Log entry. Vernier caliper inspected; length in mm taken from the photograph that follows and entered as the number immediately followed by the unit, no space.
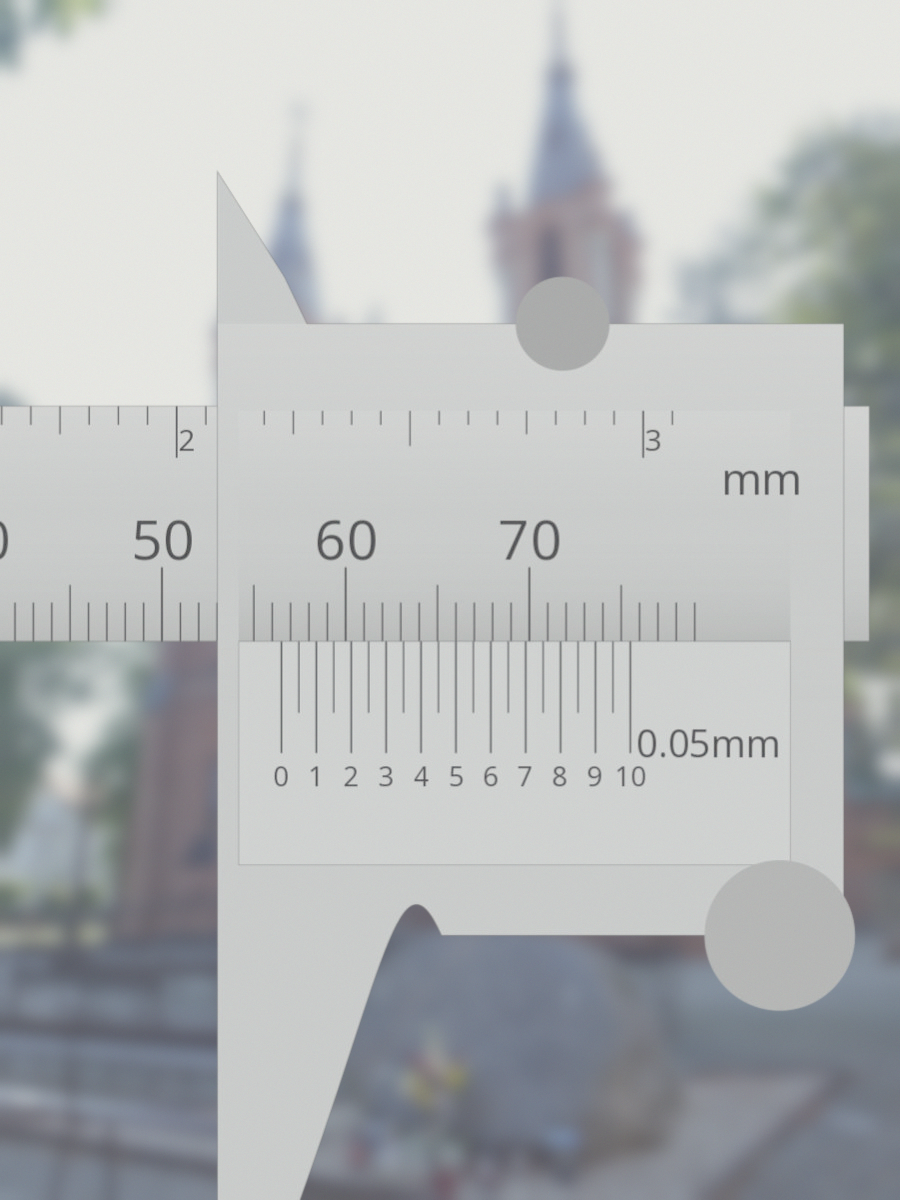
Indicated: 56.5mm
